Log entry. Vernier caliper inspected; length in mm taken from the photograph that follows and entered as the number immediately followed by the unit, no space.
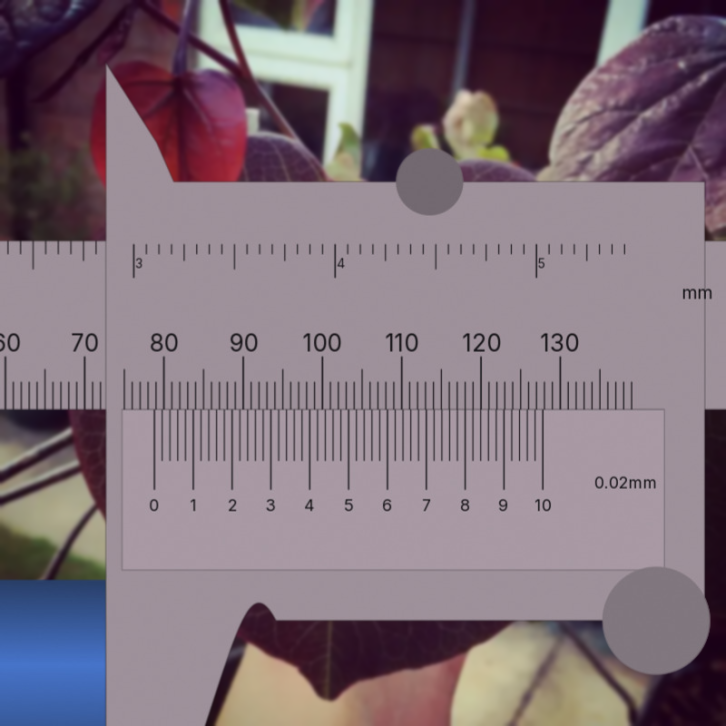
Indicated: 78.8mm
